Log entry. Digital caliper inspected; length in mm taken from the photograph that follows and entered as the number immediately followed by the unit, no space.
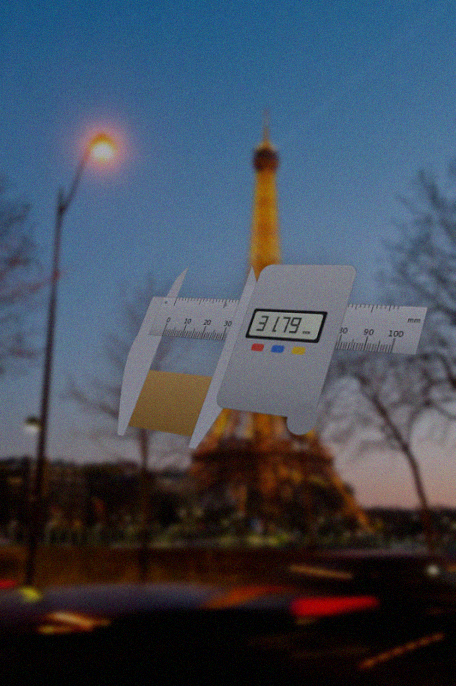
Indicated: 31.79mm
